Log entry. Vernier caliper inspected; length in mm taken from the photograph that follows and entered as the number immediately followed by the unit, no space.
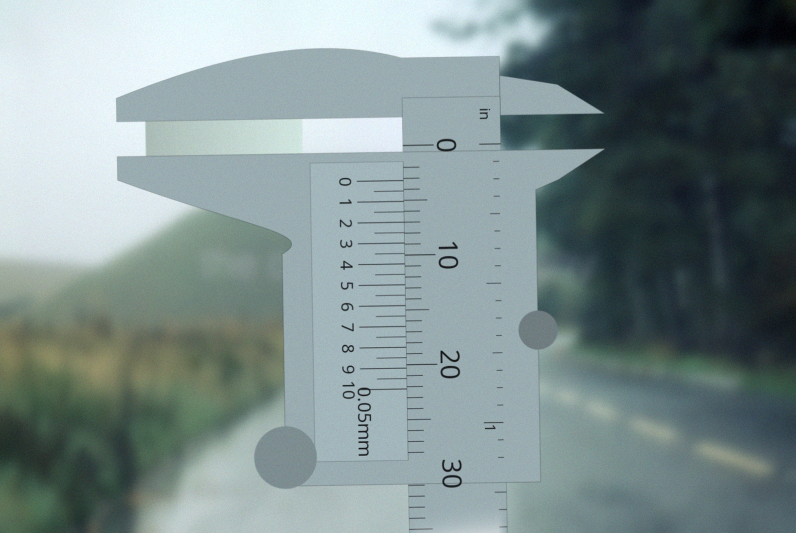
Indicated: 3.2mm
